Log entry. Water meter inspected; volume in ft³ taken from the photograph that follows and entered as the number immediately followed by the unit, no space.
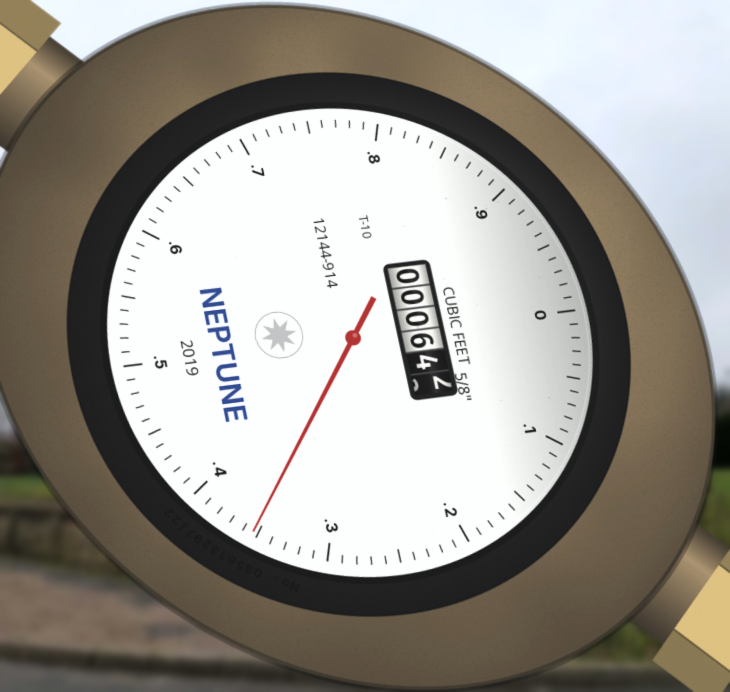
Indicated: 642.35ft³
